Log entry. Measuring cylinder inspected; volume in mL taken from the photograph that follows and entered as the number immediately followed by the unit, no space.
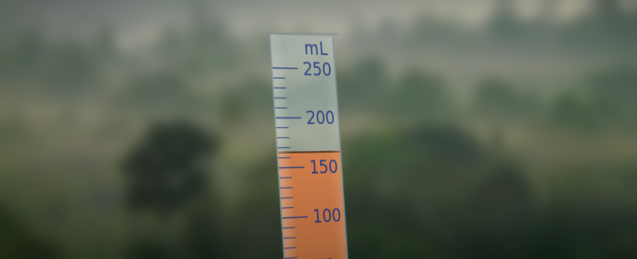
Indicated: 165mL
